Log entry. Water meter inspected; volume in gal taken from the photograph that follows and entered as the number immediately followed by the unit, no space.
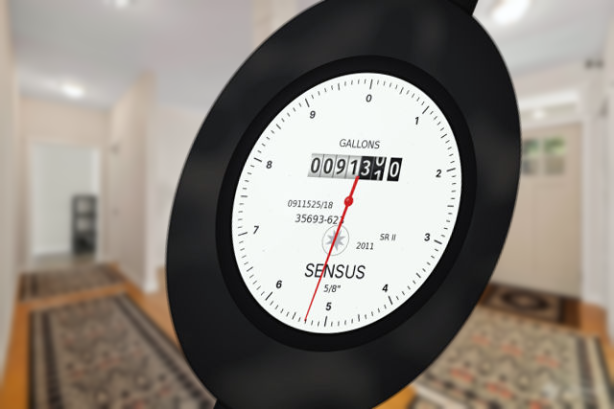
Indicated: 91305.3gal
